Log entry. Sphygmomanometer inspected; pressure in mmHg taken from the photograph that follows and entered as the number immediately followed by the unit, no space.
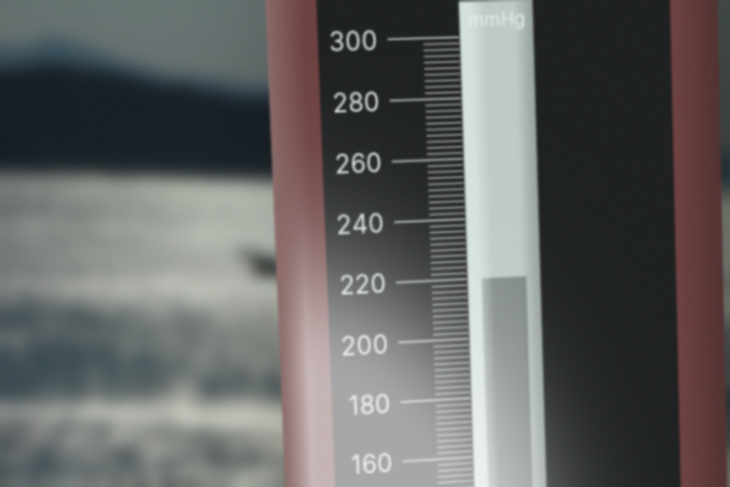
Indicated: 220mmHg
